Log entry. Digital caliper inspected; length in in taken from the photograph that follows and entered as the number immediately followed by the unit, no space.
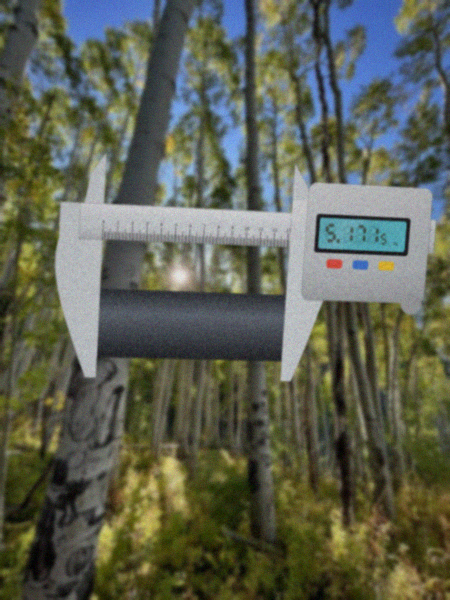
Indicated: 5.1715in
